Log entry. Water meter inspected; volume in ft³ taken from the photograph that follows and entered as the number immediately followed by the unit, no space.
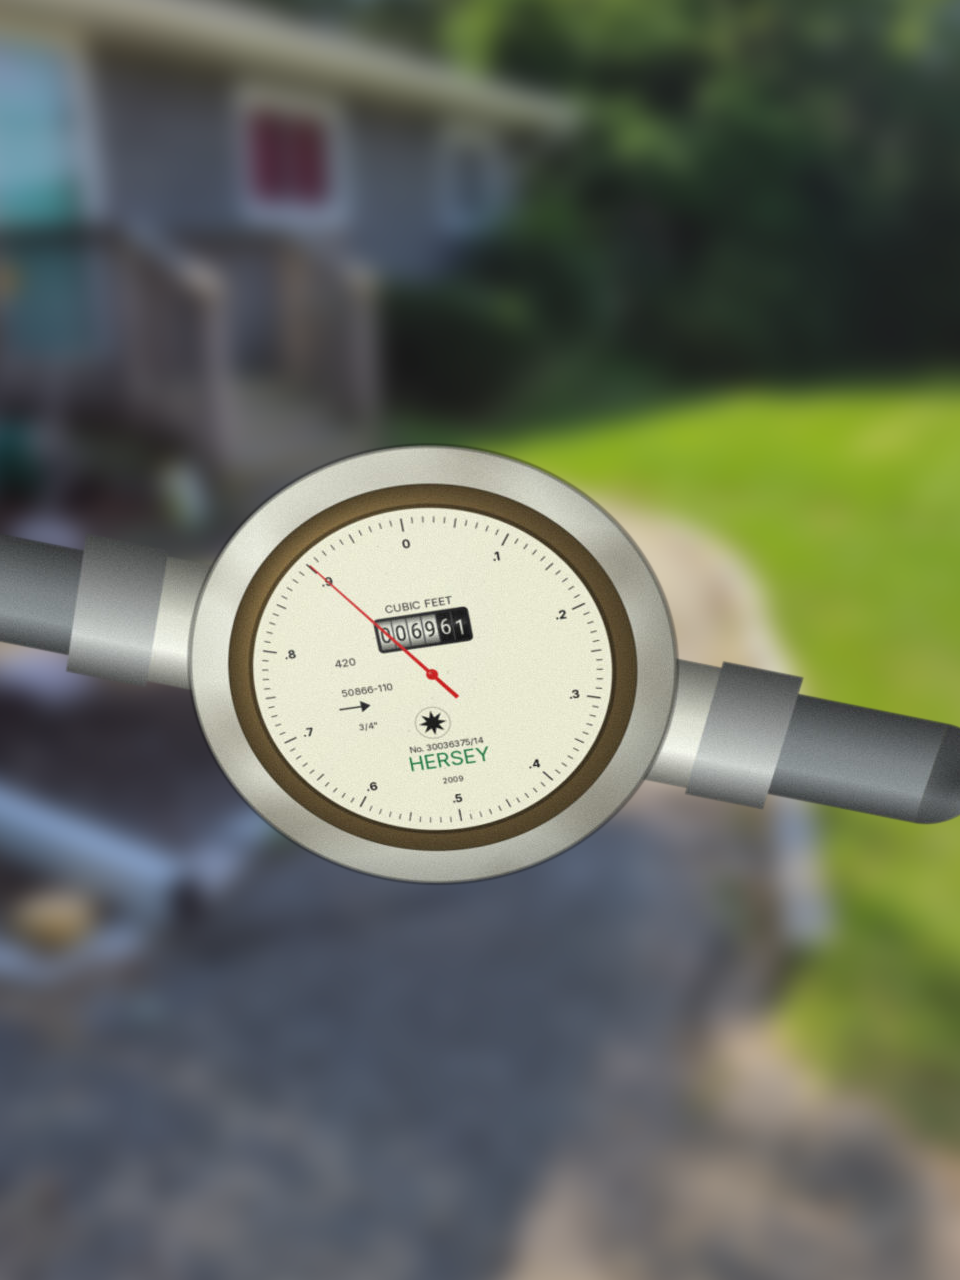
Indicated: 6960.90ft³
